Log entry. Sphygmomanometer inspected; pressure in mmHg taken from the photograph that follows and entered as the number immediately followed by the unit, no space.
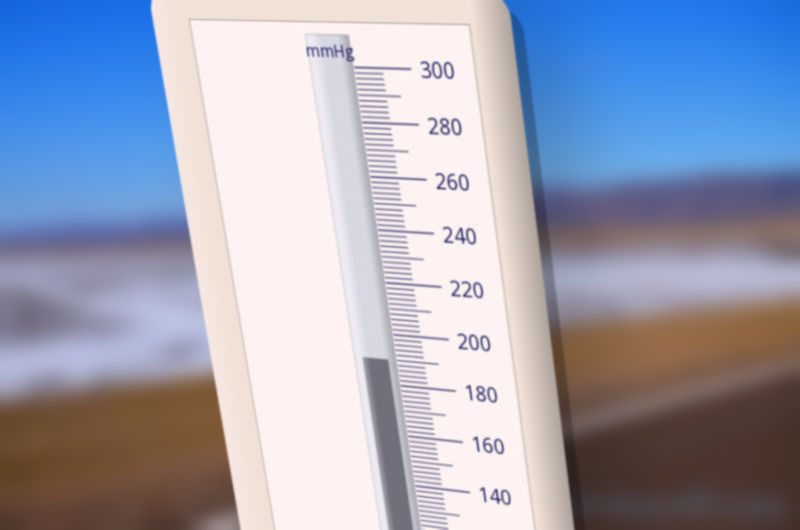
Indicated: 190mmHg
